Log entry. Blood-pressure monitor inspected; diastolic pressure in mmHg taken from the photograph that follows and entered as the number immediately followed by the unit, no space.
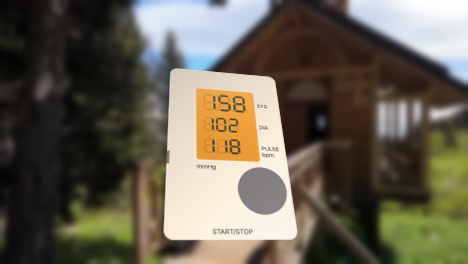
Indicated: 102mmHg
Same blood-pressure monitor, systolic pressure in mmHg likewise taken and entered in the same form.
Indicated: 158mmHg
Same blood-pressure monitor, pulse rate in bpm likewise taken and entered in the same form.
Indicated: 118bpm
